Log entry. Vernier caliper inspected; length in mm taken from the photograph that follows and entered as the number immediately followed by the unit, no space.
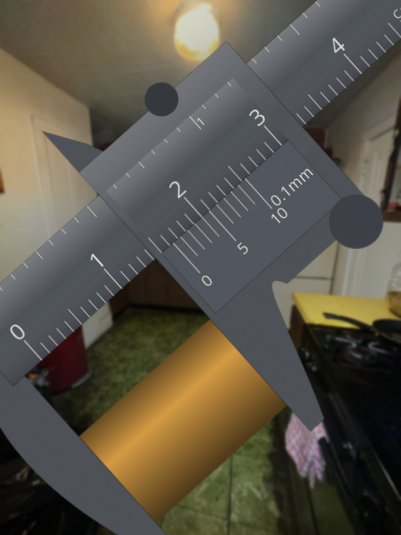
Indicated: 16.4mm
